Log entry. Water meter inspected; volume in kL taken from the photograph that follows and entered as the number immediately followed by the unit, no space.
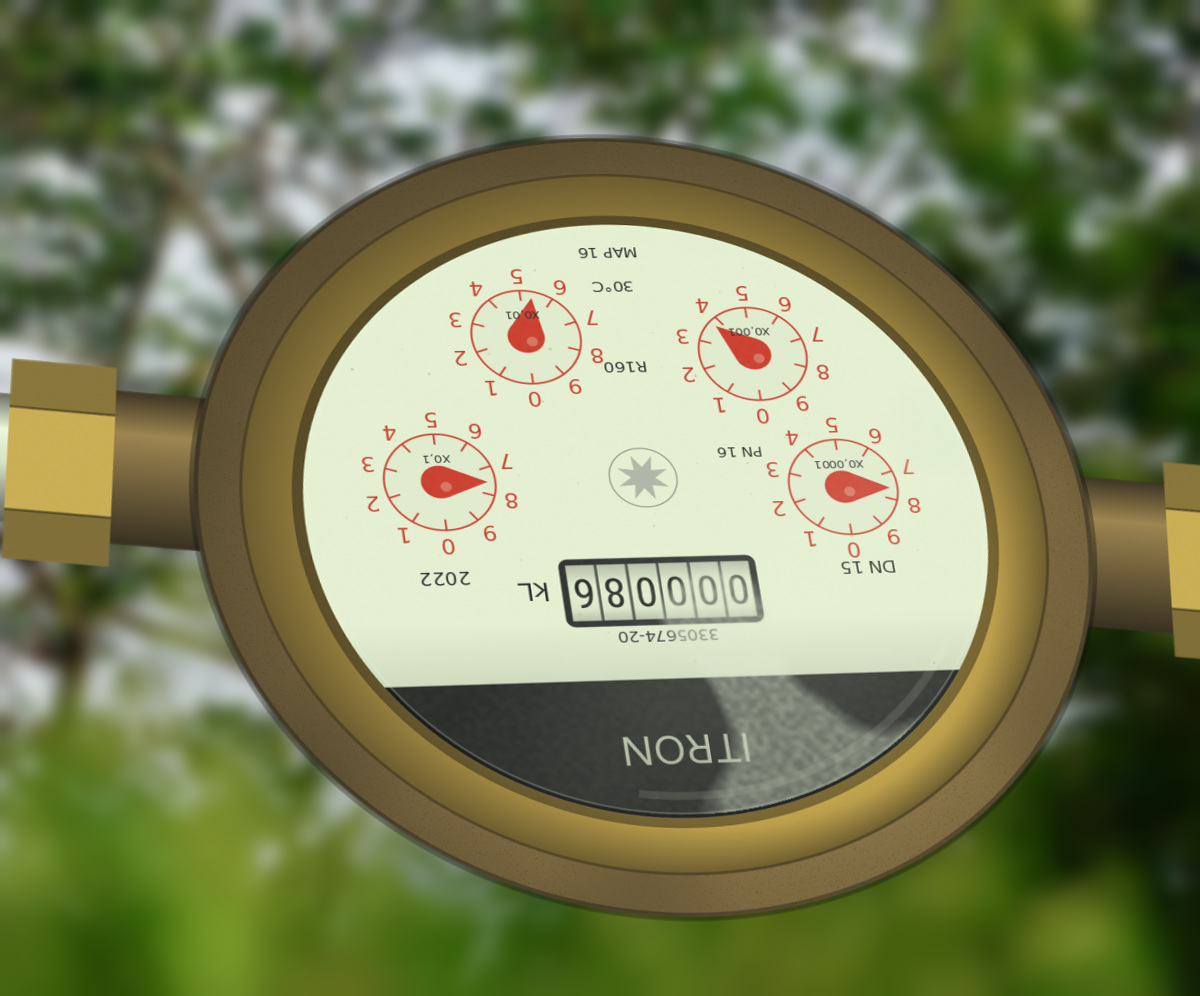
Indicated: 86.7537kL
